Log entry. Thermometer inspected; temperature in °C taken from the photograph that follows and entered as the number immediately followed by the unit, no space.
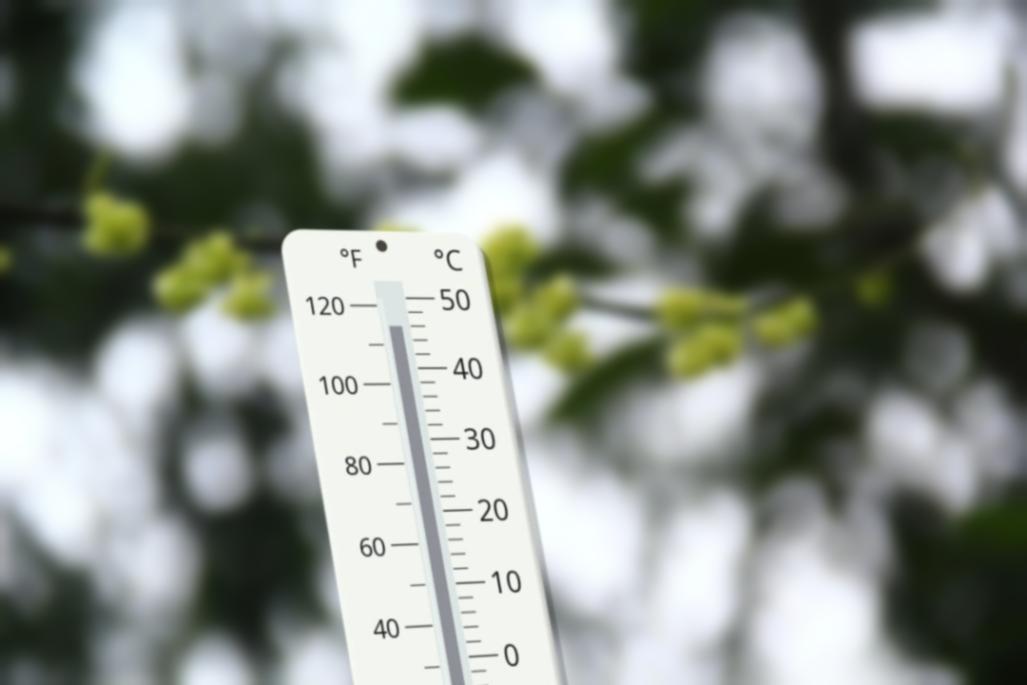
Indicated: 46°C
